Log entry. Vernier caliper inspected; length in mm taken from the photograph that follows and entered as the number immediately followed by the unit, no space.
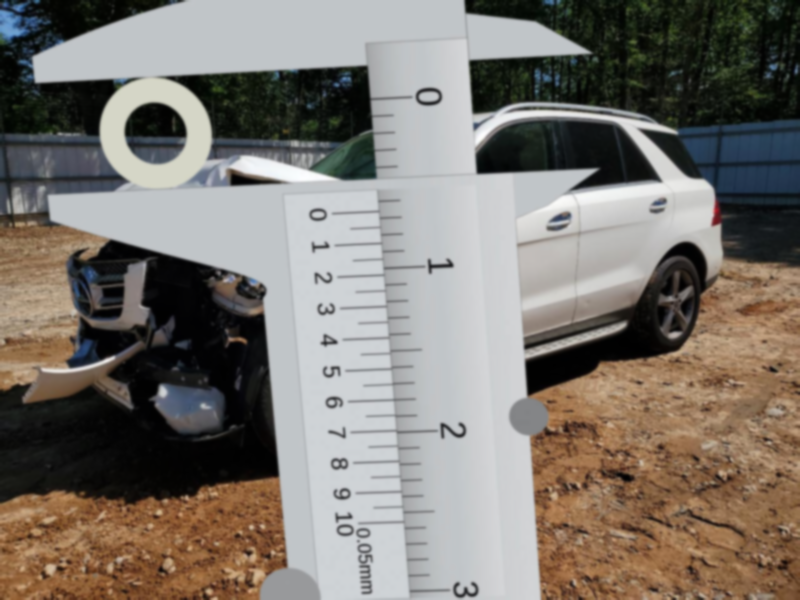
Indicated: 6.6mm
